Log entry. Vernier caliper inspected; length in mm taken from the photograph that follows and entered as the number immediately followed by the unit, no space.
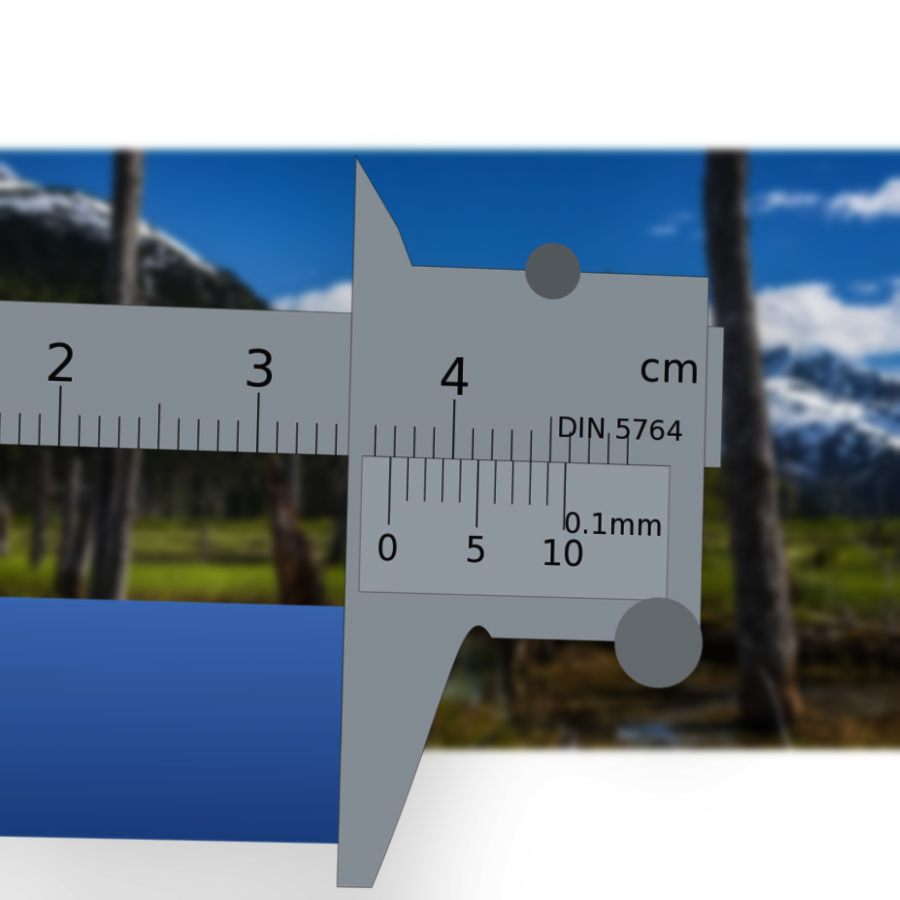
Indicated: 36.8mm
